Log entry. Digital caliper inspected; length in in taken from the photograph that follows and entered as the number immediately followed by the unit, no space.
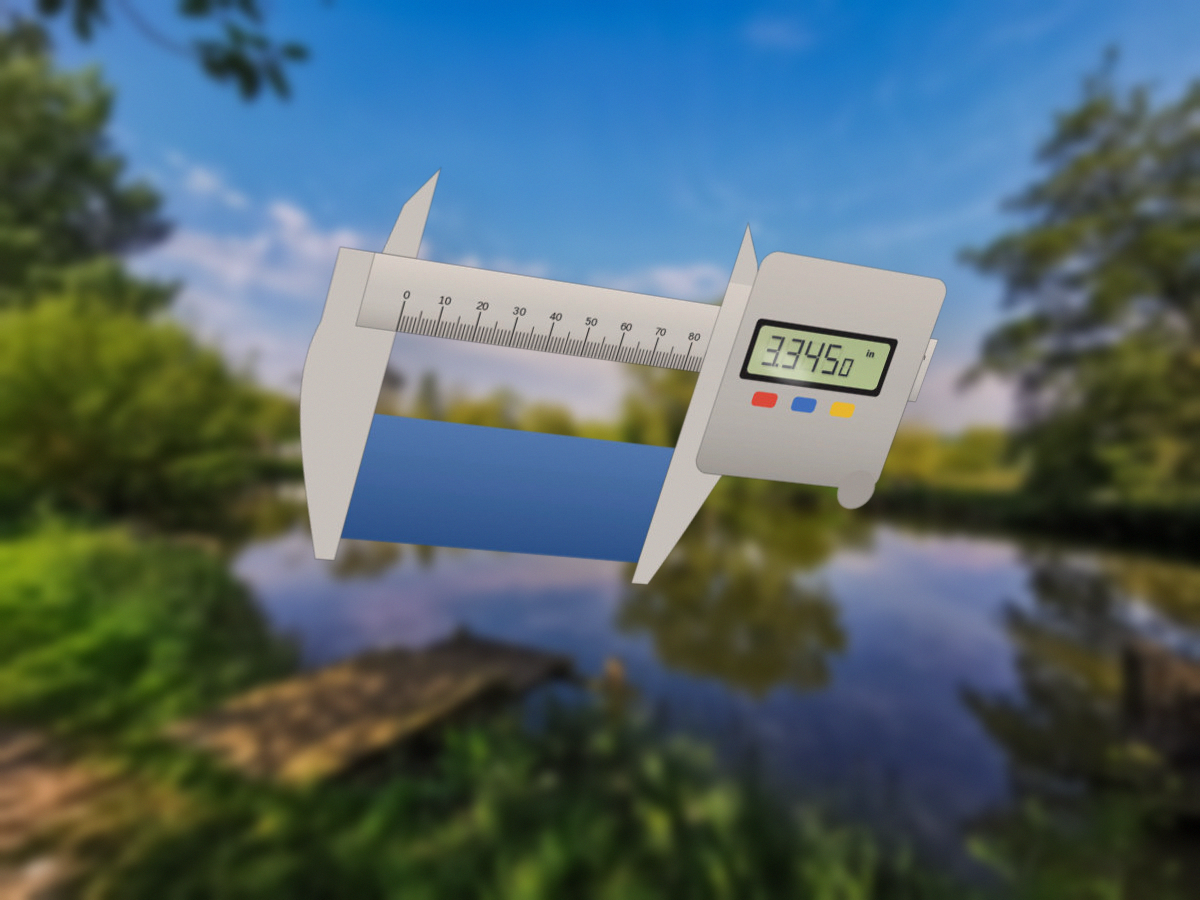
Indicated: 3.3450in
